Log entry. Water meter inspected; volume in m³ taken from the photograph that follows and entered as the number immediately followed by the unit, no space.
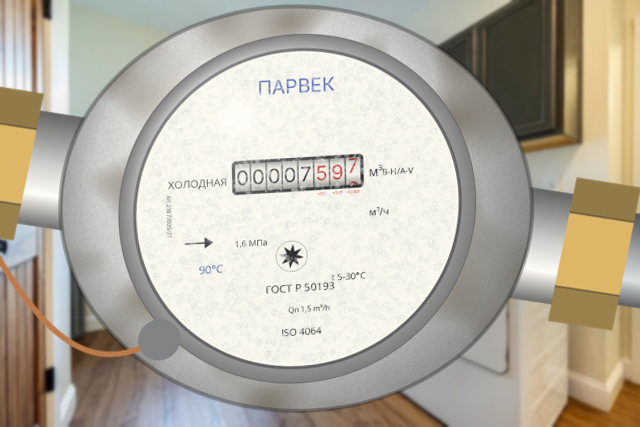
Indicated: 7.597m³
